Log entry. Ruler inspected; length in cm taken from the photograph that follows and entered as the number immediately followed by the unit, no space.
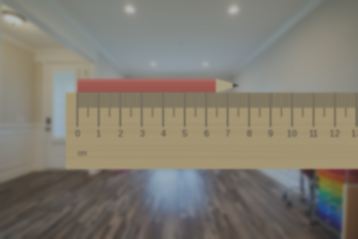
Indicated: 7.5cm
